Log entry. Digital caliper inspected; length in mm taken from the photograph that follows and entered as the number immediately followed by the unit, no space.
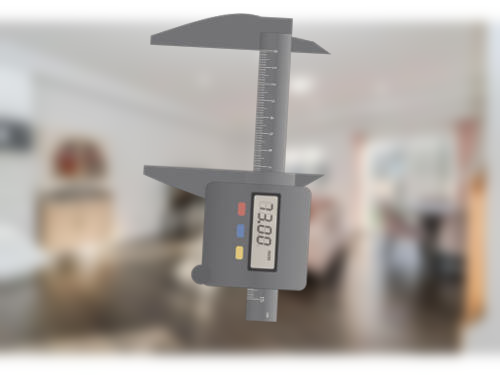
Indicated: 73.00mm
